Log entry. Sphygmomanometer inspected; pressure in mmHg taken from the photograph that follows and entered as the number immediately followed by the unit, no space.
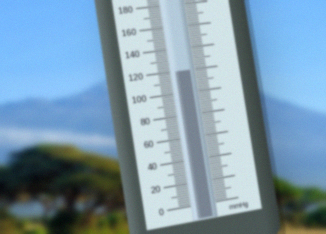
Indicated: 120mmHg
